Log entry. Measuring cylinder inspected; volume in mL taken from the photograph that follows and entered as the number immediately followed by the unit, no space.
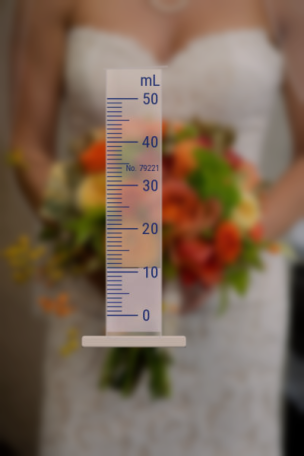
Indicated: 11mL
